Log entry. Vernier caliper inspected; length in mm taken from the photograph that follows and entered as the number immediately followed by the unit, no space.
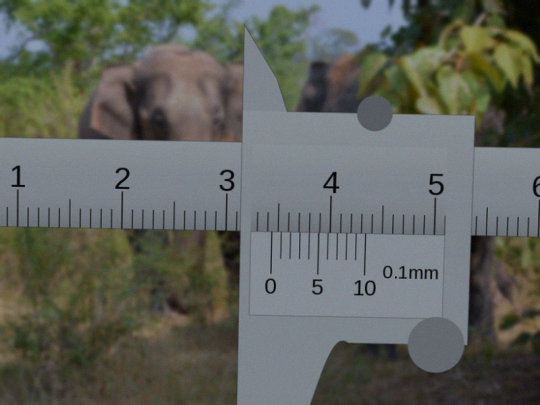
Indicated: 34.4mm
